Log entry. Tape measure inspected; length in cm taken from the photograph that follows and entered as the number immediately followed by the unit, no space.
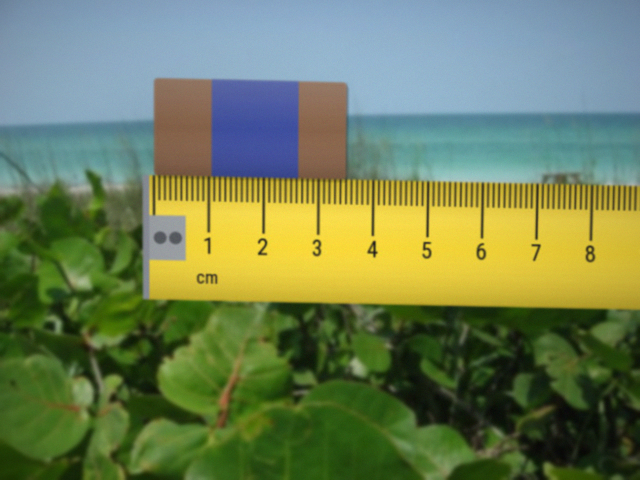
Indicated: 3.5cm
